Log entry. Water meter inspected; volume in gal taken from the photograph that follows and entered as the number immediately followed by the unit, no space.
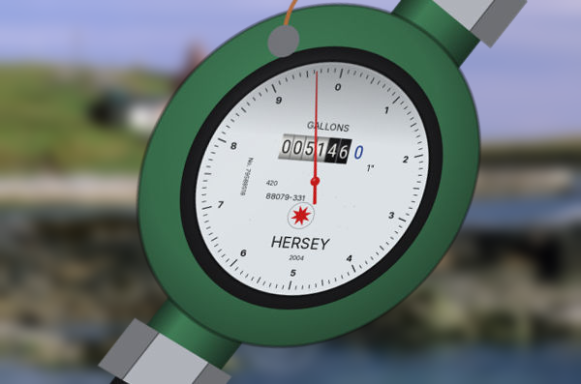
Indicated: 51459.6gal
